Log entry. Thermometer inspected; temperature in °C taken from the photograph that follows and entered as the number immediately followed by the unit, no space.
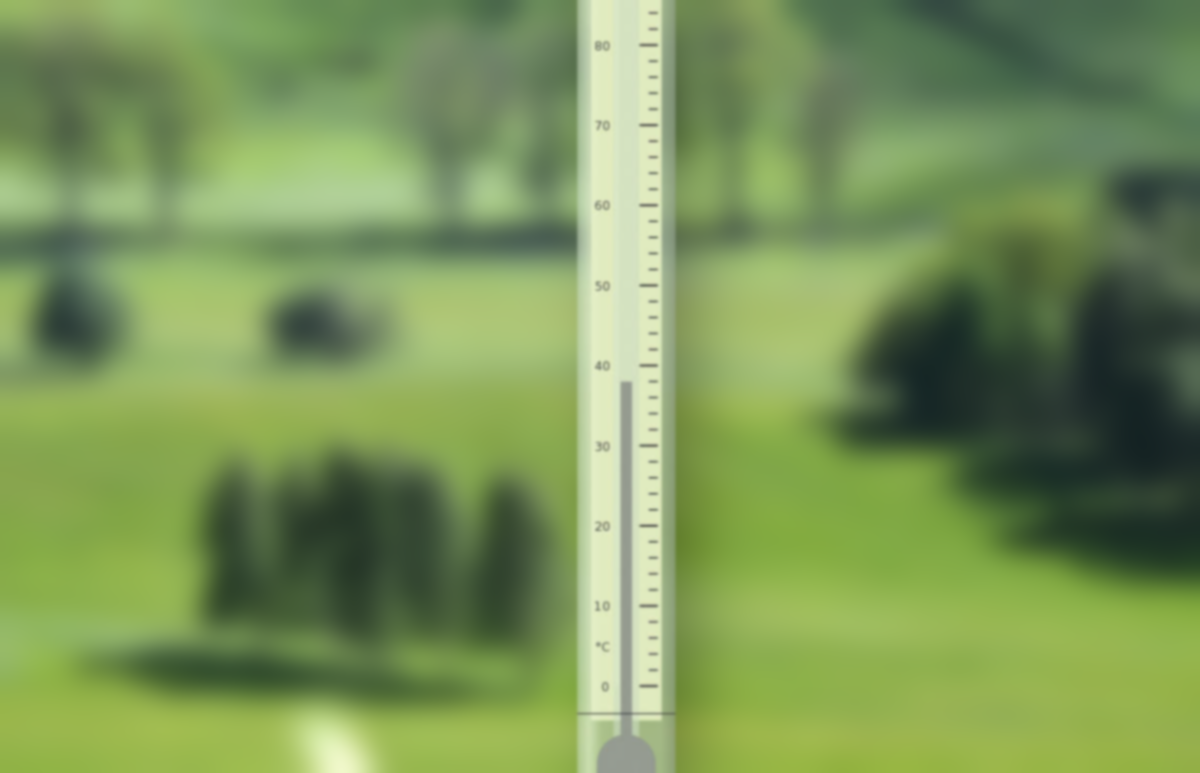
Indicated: 38°C
